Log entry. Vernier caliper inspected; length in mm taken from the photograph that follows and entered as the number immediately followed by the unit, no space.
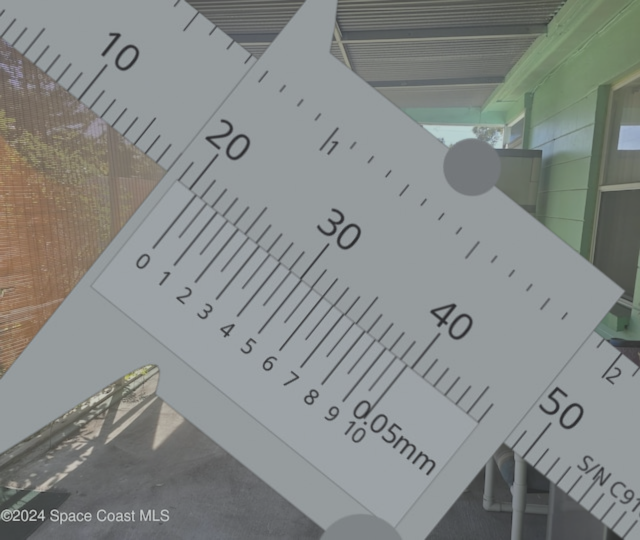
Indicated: 20.6mm
